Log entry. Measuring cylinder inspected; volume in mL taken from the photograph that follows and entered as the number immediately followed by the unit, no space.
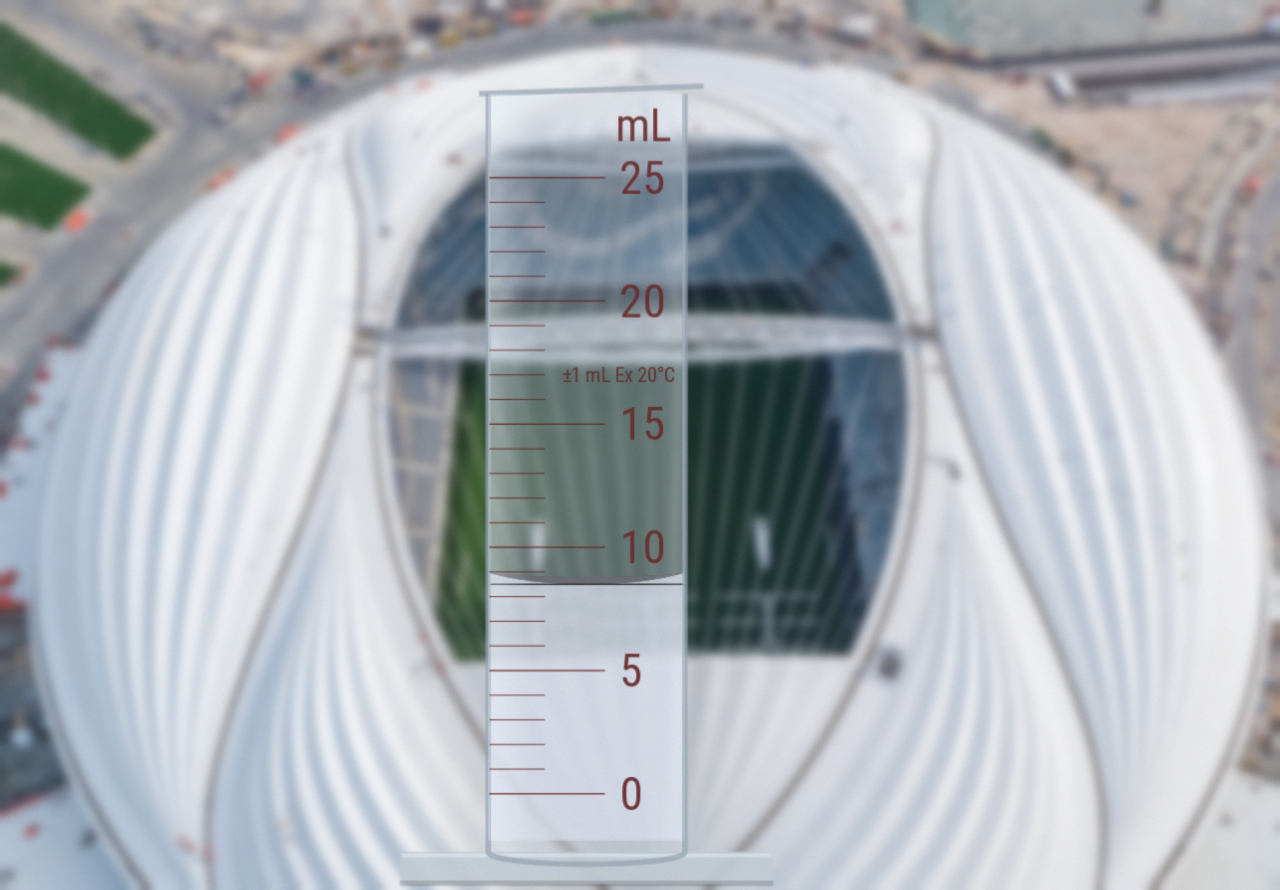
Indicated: 8.5mL
